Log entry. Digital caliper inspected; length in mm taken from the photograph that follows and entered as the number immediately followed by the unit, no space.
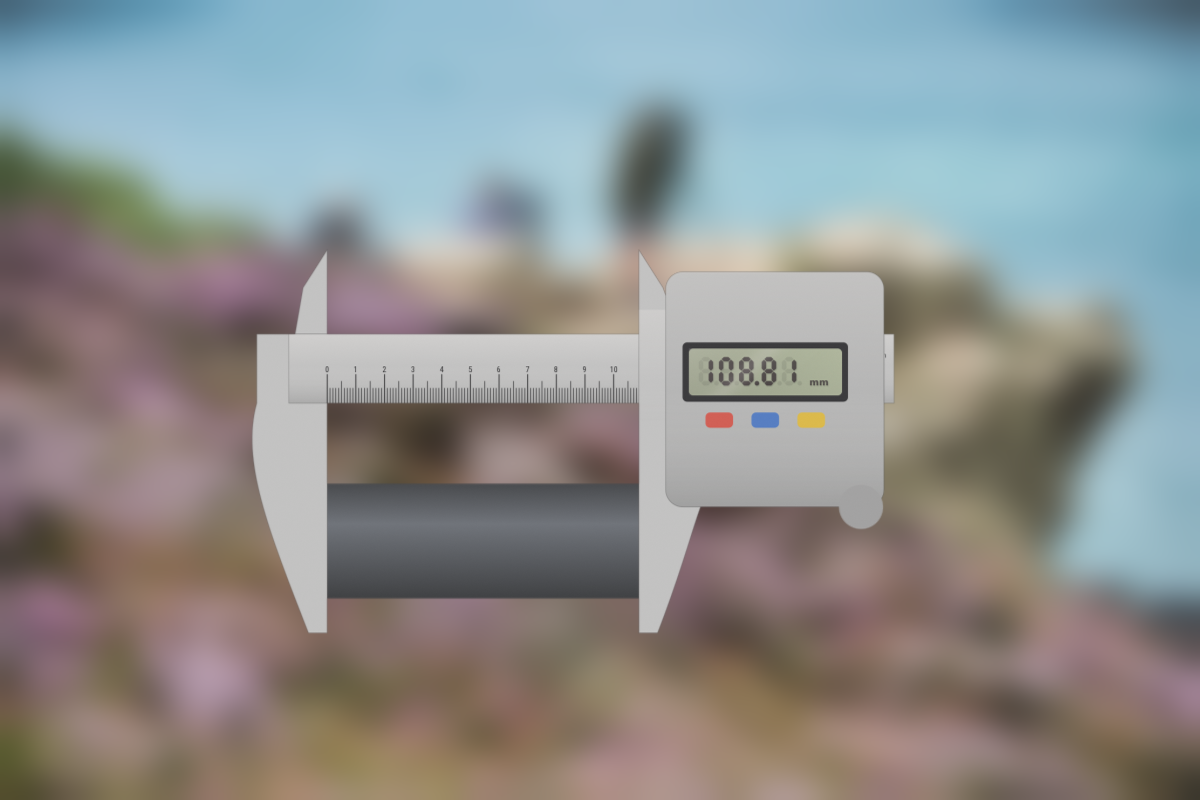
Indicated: 108.81mm
